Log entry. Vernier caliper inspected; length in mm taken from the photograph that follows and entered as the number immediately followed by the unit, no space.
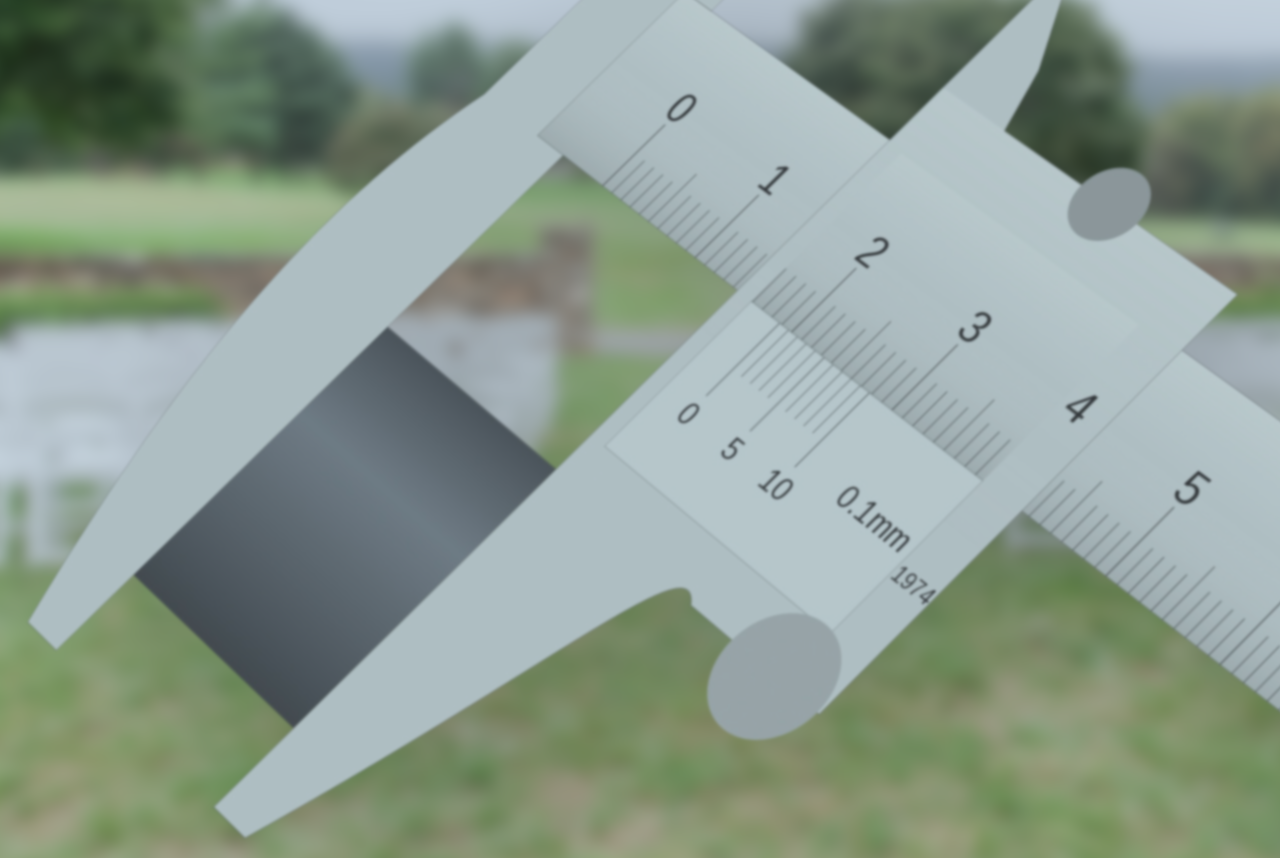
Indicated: 18.8mm
